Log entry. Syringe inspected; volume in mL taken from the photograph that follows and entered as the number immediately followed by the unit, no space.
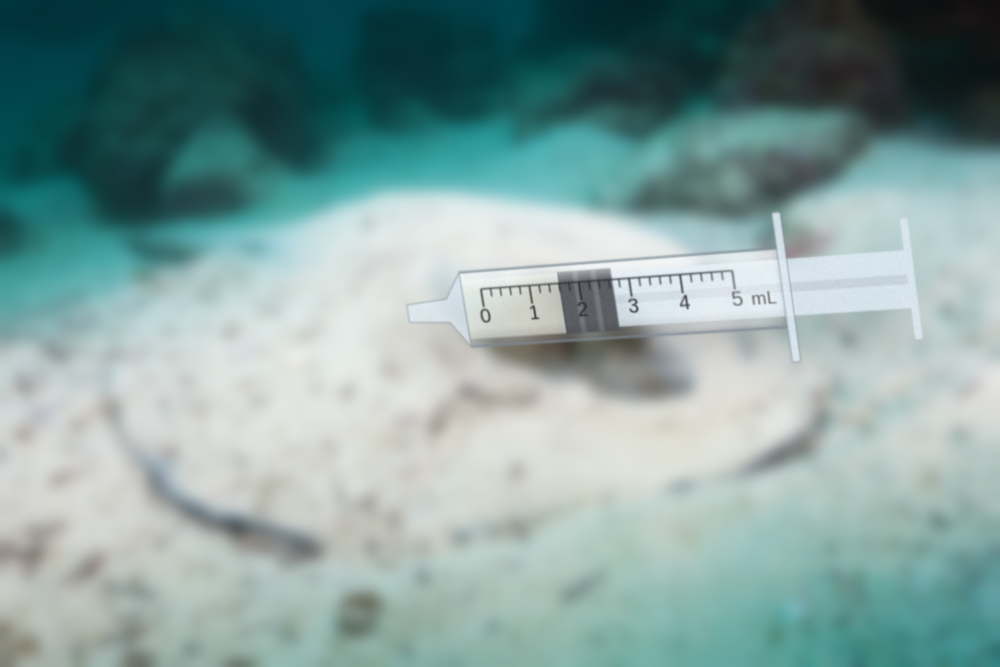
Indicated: 1.6mL
